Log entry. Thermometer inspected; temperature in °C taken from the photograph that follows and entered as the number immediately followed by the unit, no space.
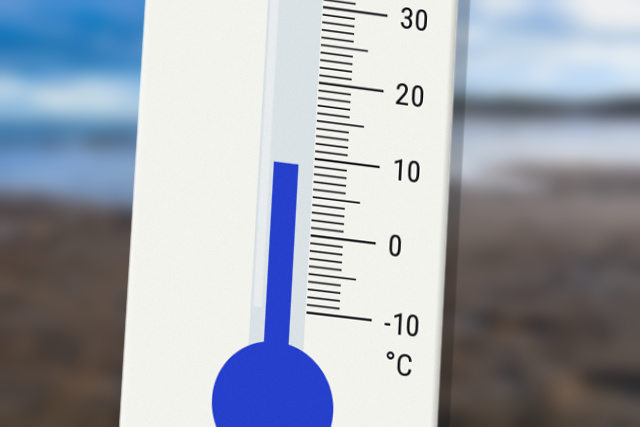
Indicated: 9°C
